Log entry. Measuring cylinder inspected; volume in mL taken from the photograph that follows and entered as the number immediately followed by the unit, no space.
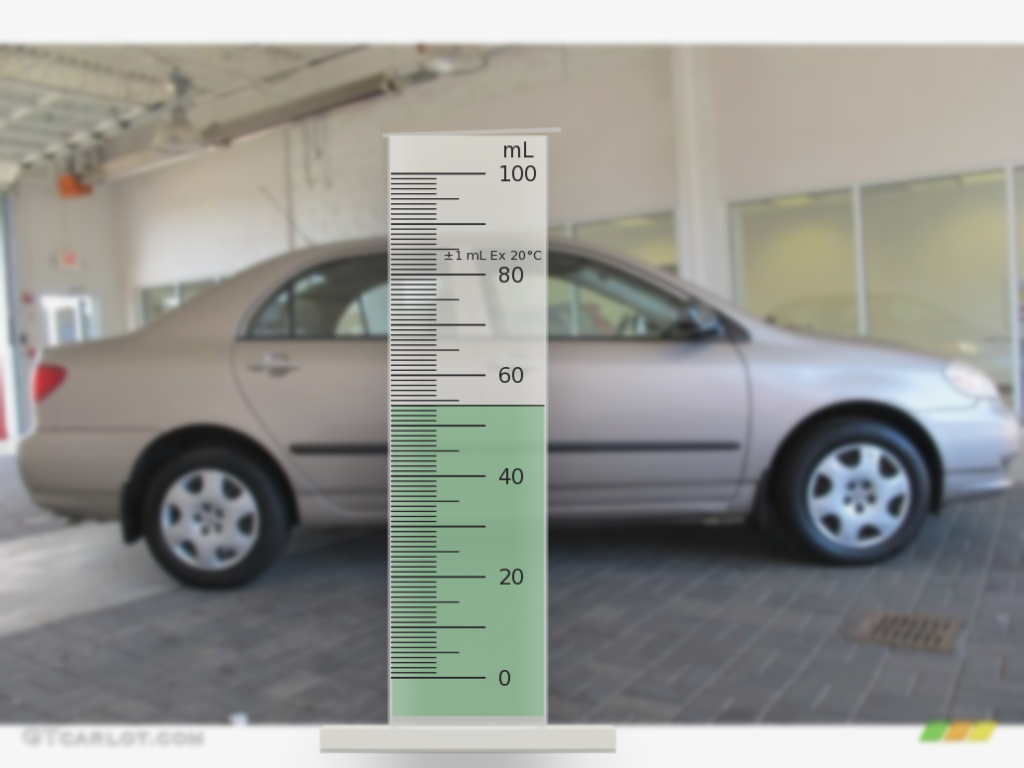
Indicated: 54mL
